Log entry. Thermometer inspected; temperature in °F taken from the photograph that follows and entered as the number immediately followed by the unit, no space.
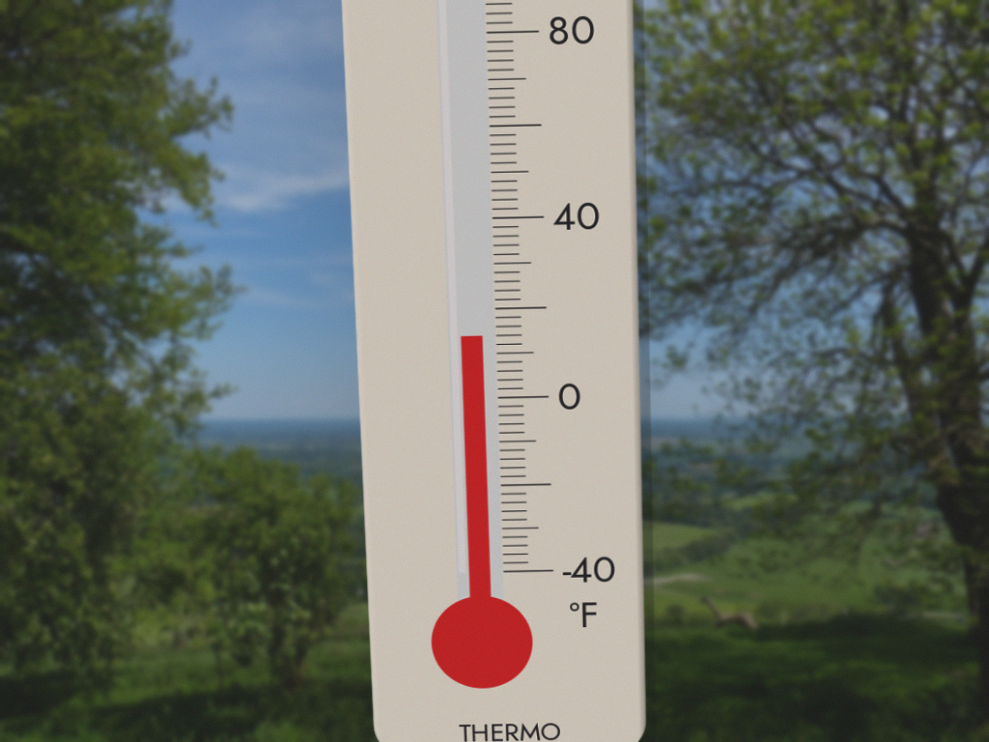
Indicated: 14°F
